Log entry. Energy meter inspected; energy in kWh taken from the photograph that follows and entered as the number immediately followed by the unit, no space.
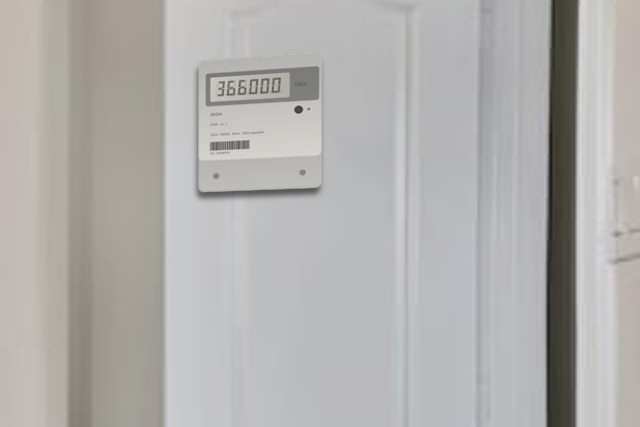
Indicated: 366000kWh
